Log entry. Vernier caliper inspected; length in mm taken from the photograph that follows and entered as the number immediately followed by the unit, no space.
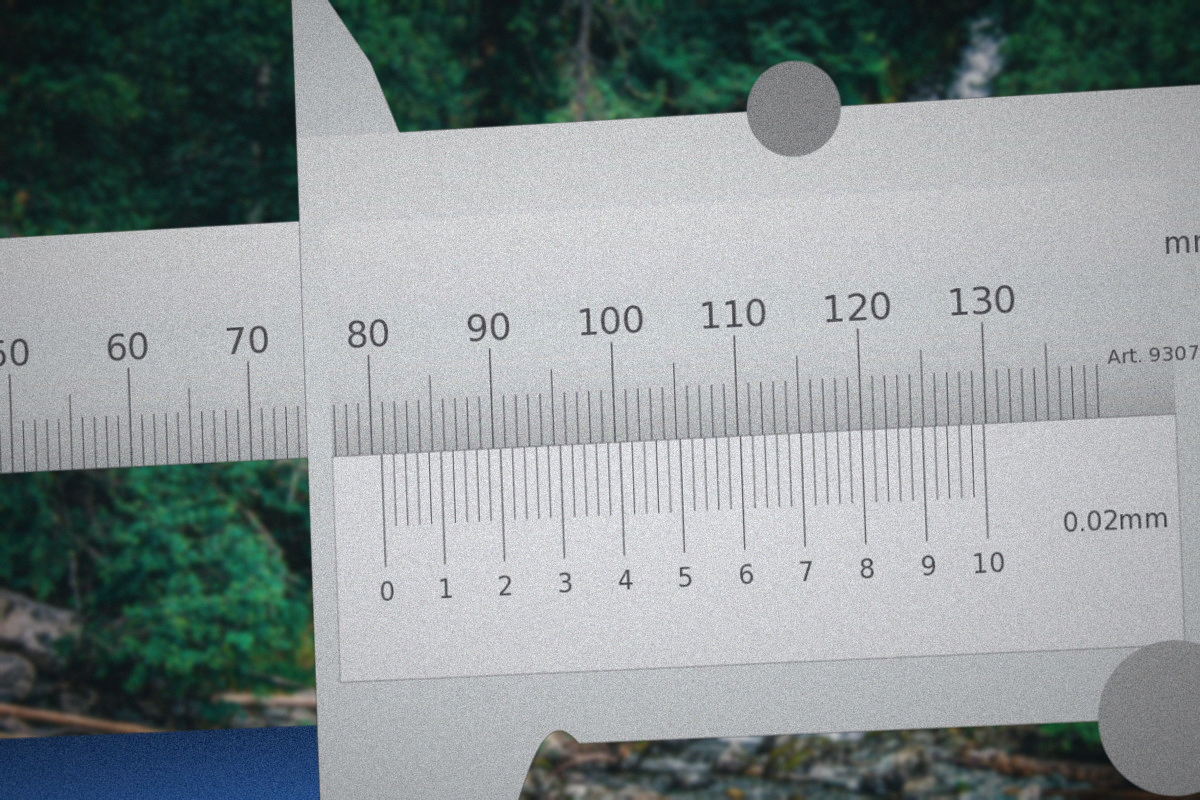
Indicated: 80.8mm
